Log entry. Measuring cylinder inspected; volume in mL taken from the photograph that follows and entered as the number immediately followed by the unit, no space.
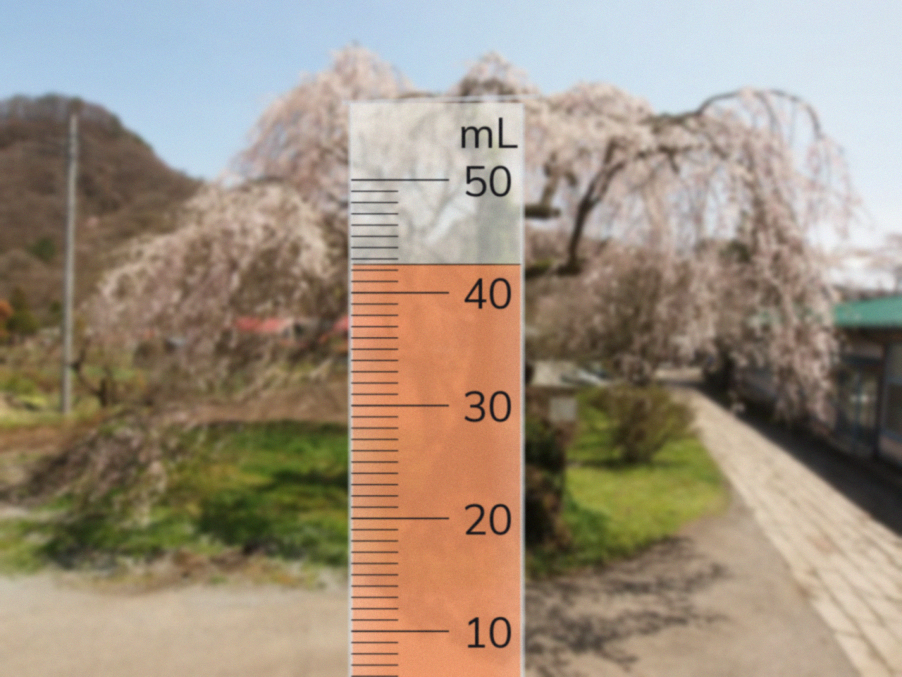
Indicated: 42.5mL
